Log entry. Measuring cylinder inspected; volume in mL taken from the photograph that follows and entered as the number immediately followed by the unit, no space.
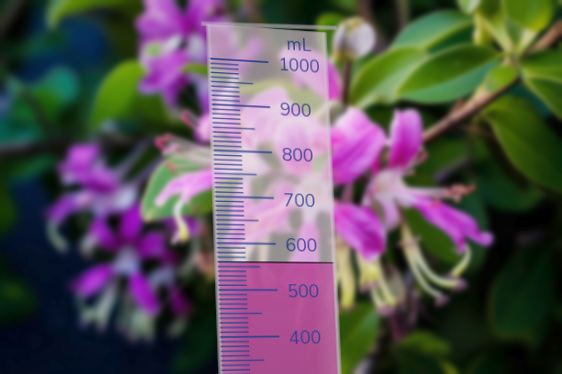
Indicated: 560mL
